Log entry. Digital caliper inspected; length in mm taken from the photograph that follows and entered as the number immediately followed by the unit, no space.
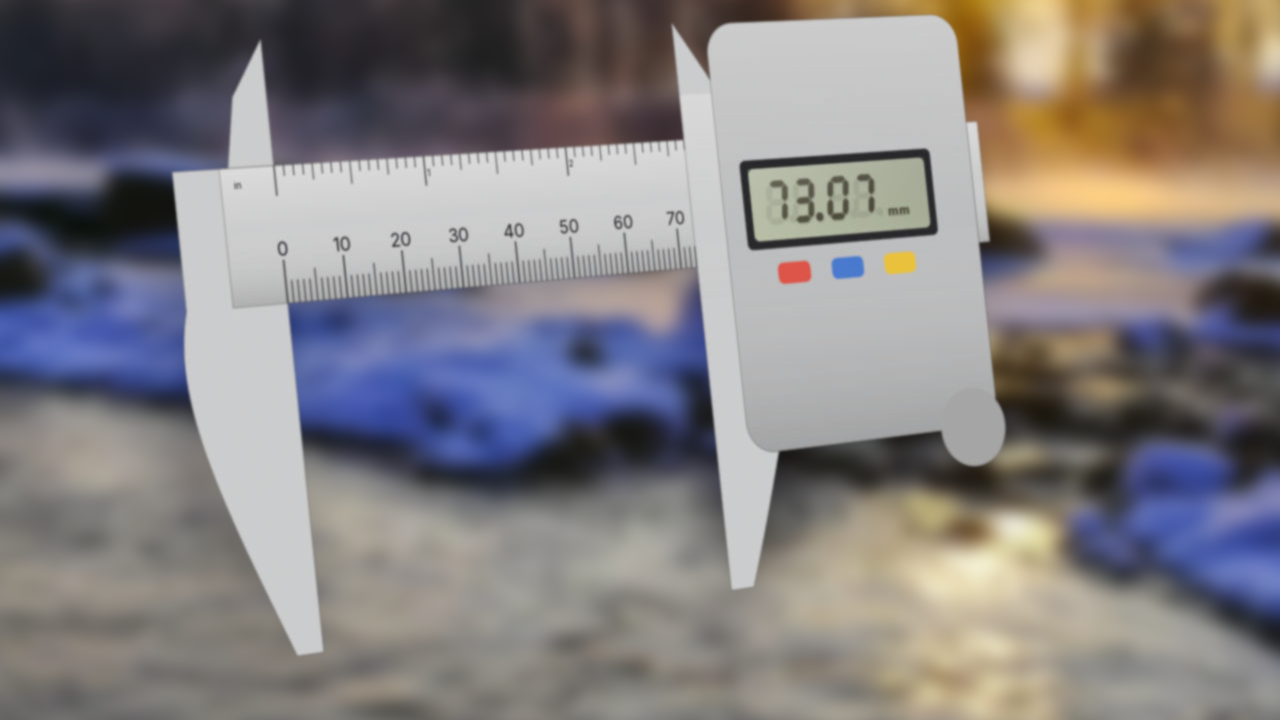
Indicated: 73.07mm
